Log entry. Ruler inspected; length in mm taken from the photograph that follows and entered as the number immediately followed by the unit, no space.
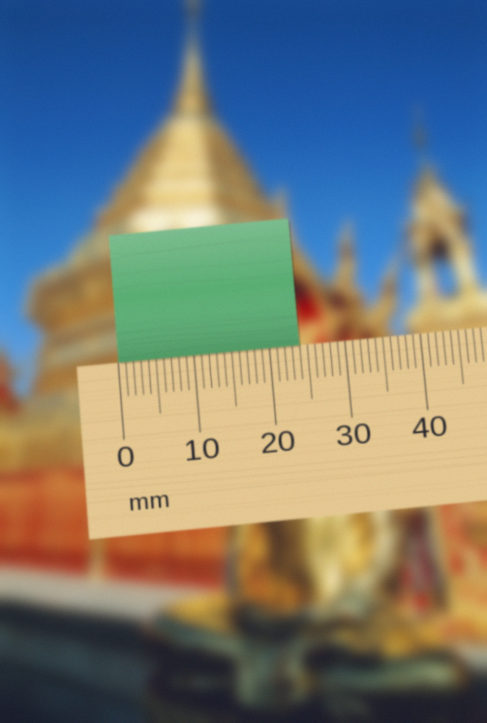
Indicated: 24mm
